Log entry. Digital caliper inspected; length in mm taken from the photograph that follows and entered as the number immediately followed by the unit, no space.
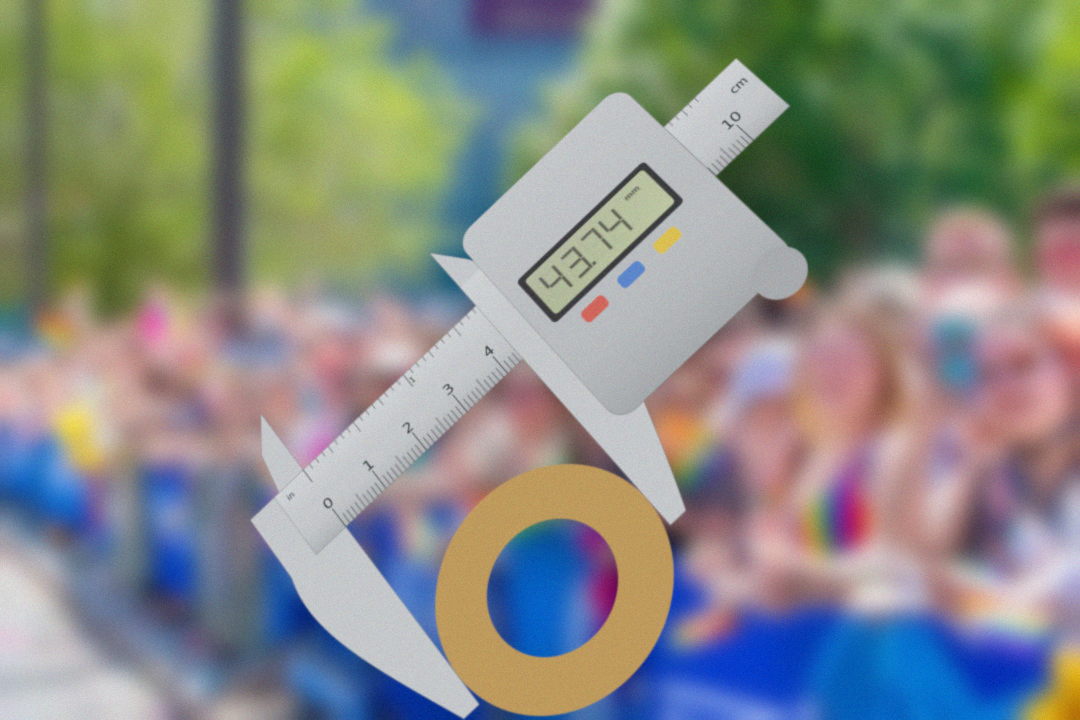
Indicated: 43.74mm
